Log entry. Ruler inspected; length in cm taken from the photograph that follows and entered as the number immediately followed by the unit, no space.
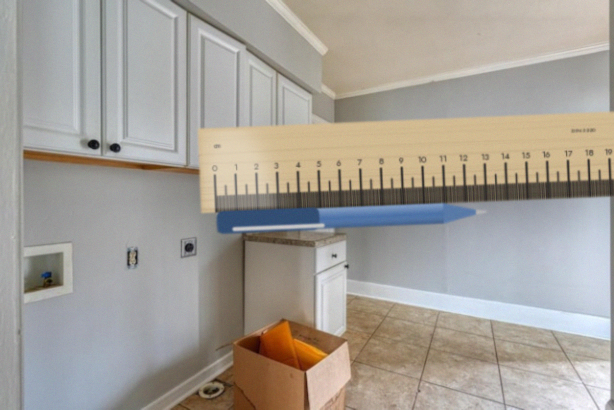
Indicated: 13cm
